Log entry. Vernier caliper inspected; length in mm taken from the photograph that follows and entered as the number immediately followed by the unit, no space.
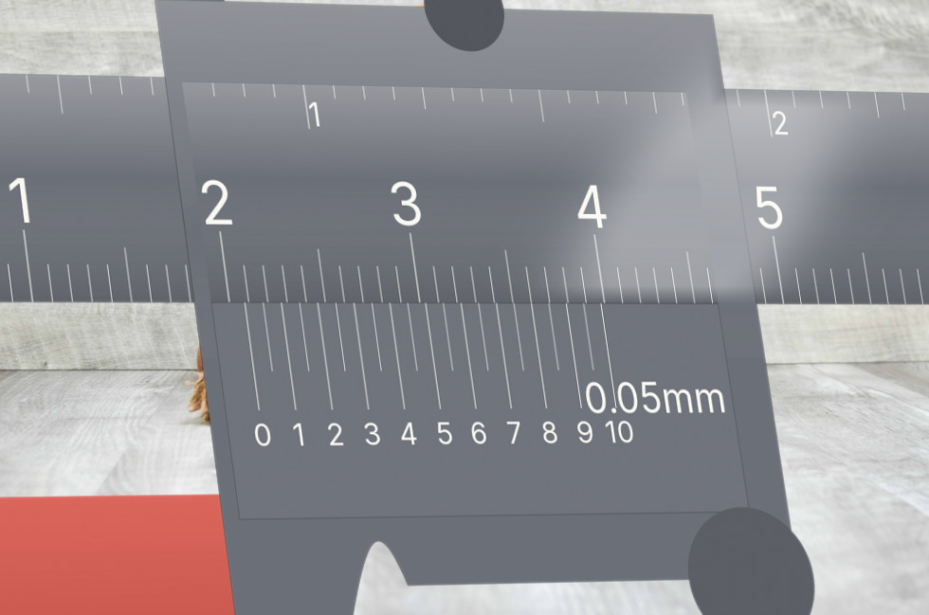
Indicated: 20.8mm
